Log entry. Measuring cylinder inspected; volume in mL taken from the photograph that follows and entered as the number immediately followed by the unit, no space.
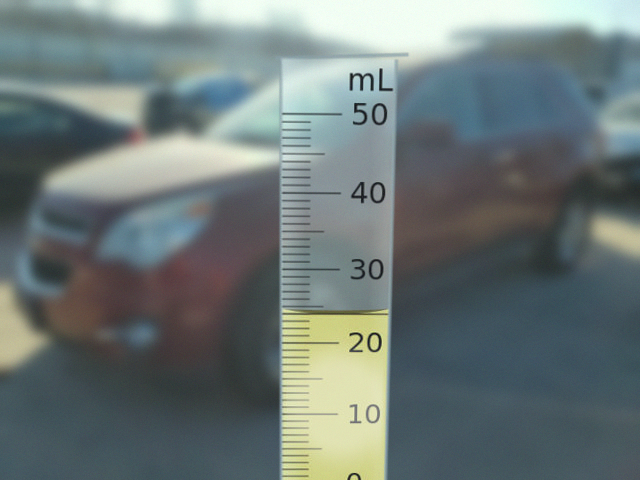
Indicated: 24mL
